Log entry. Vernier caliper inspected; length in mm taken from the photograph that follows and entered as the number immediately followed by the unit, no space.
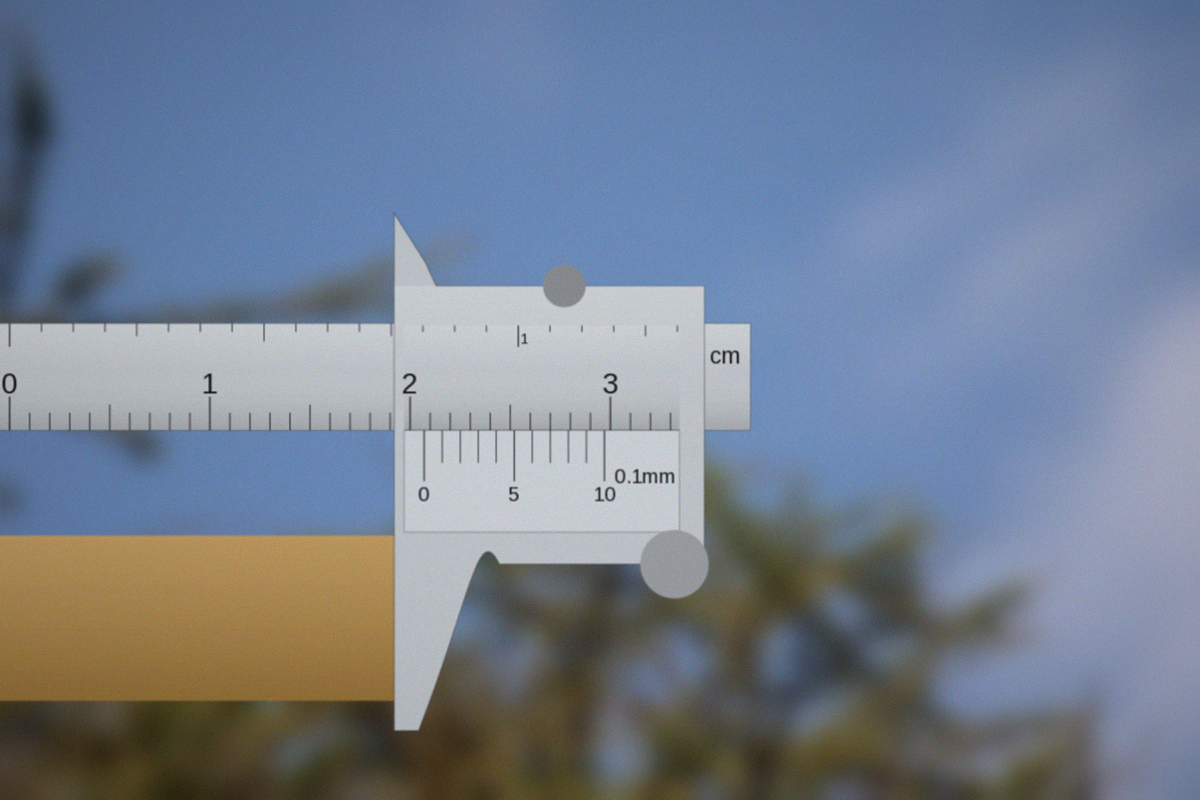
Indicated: 20.7mm
